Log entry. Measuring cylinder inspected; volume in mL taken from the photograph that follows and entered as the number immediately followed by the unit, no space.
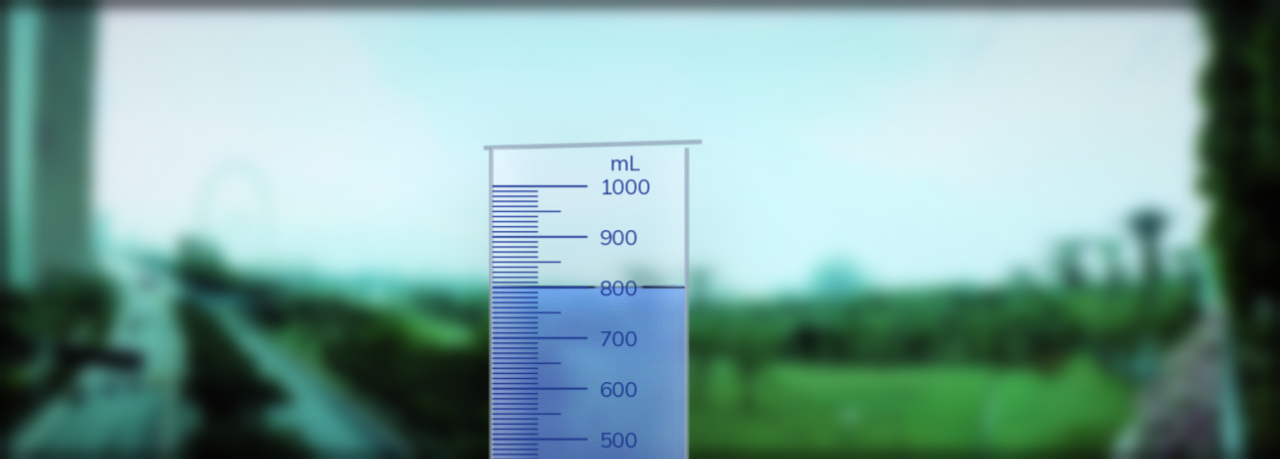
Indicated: 800mL
